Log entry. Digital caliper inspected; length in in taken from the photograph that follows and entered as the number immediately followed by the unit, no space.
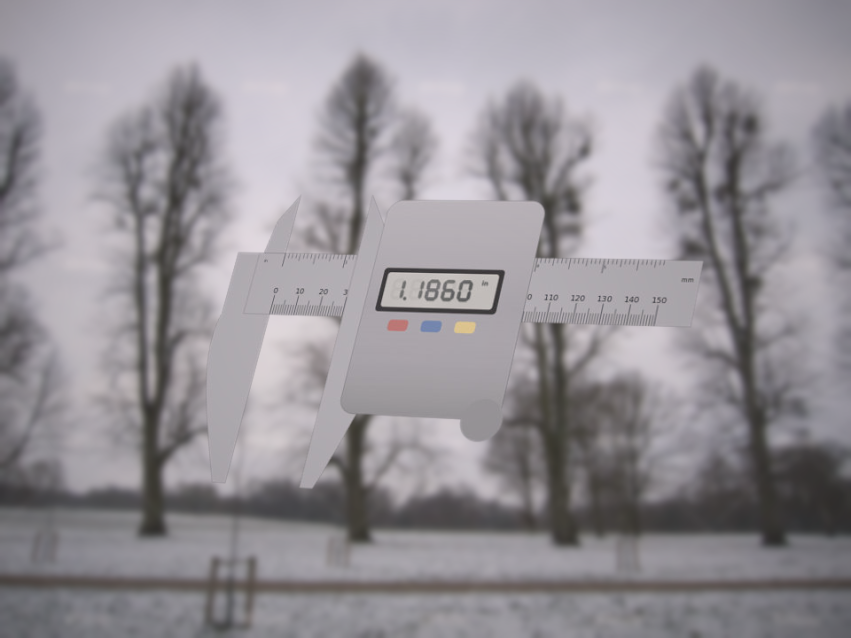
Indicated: 1.1860in
